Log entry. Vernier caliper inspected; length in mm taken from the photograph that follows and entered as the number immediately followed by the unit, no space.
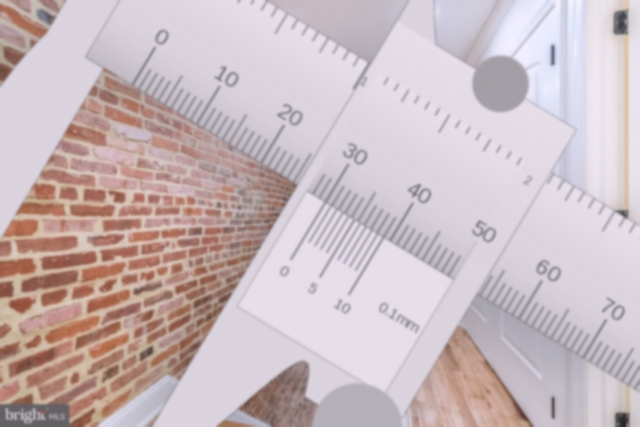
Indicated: 30.0mm
